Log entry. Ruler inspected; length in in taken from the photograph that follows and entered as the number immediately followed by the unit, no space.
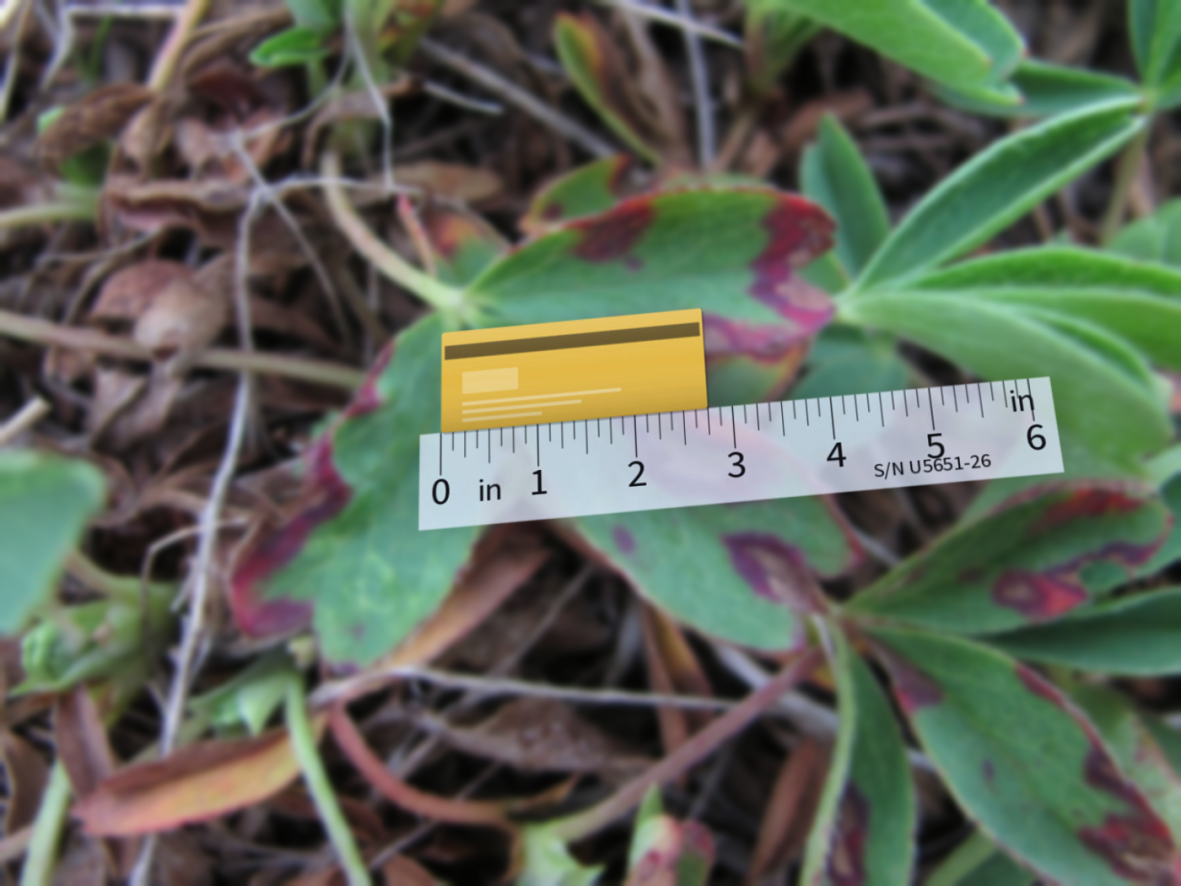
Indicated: 2.75in
